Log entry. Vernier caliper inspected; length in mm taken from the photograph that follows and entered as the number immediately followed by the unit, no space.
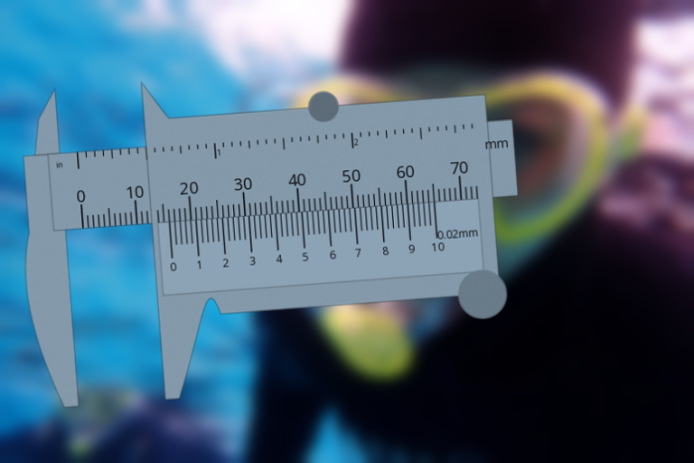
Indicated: 16.0mm
